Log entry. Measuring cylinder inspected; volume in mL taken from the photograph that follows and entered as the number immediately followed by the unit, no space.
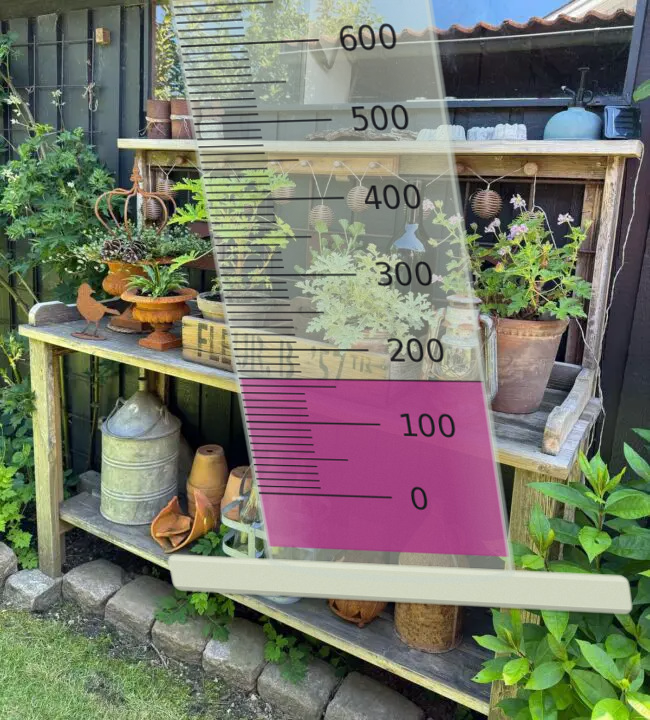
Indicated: 160mL
